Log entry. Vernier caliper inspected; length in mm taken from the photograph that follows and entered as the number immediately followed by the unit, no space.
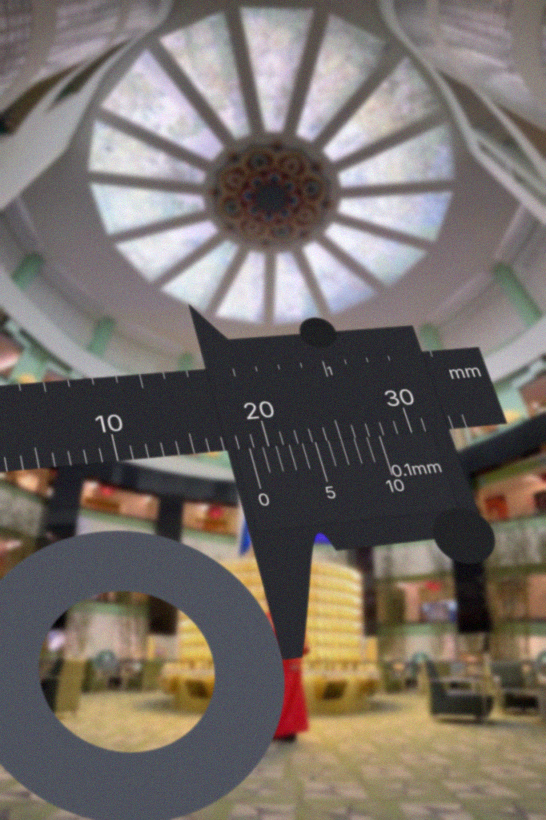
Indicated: 18.7mm
